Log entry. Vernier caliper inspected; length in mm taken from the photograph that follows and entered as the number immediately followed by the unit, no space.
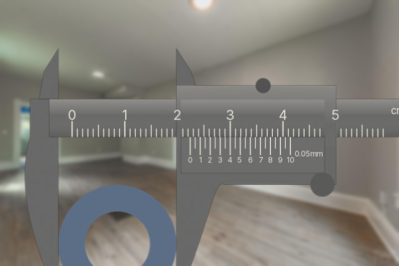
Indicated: 22.4mm
